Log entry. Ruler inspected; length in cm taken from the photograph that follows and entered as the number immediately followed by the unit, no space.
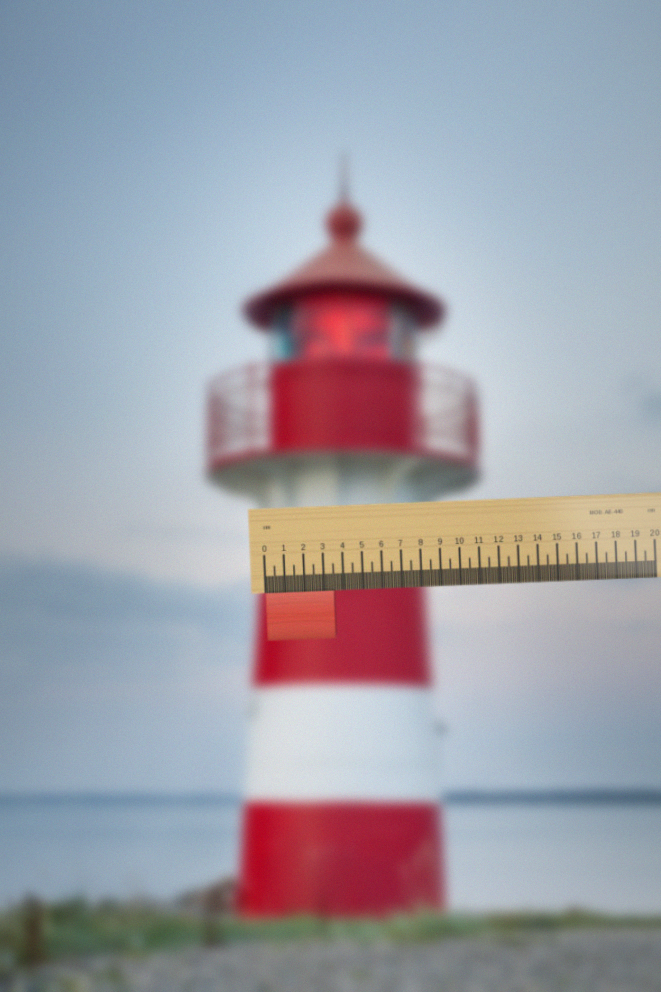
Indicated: 3.5cm
